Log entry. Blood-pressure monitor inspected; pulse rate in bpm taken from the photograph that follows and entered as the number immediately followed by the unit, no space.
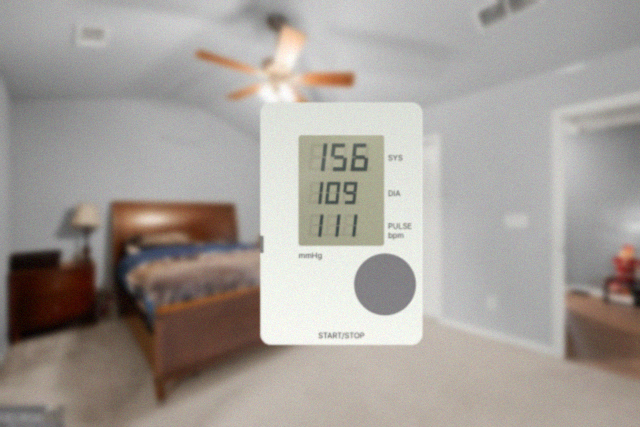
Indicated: 111bpm
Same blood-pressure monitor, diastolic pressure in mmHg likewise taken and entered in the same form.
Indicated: 109mmHg
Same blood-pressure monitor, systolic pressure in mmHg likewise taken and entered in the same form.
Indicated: 156mmHg
